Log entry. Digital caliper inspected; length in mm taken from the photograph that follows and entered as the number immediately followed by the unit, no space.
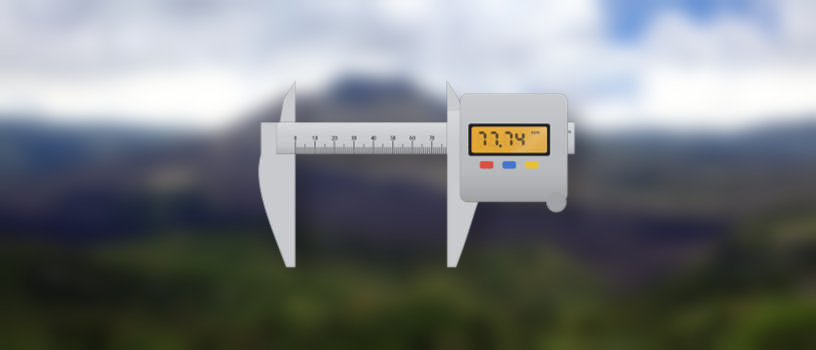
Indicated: 77.74mm
